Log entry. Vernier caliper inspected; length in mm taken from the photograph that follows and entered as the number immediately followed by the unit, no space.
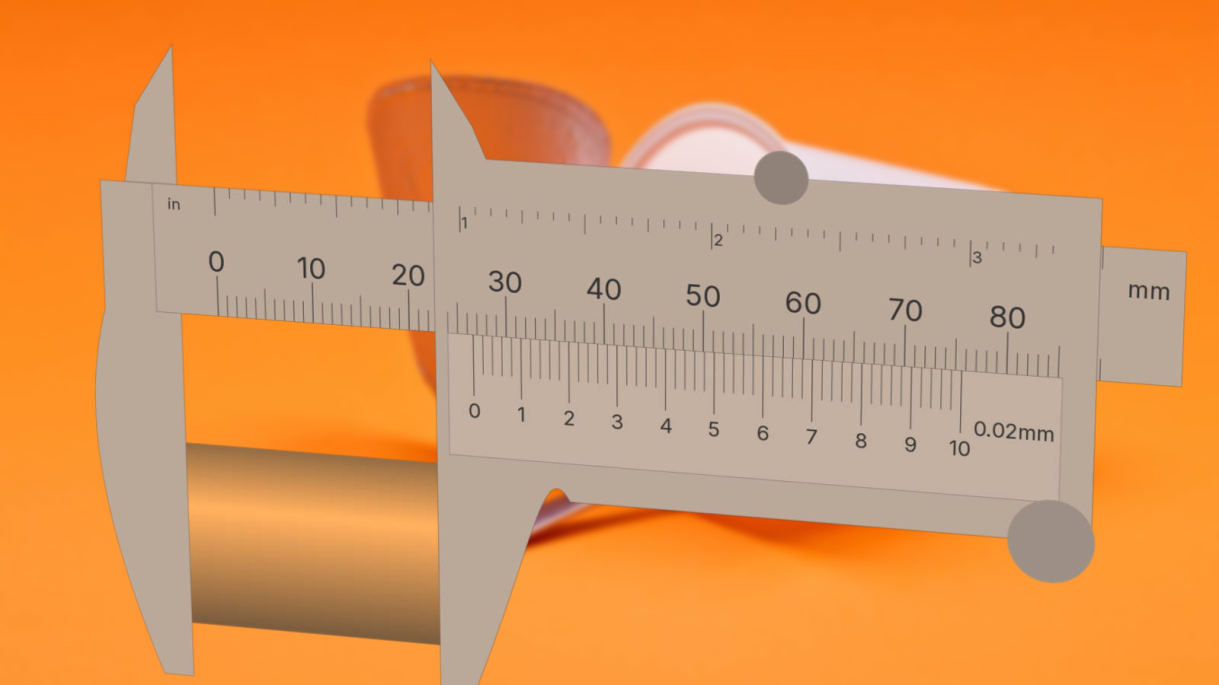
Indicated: 26.6mm
